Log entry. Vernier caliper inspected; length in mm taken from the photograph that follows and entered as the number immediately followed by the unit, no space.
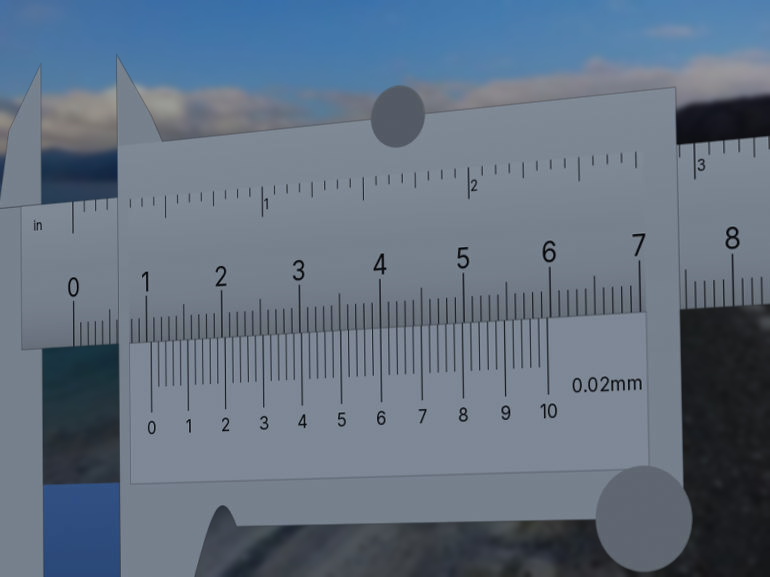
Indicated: 10.6mm
